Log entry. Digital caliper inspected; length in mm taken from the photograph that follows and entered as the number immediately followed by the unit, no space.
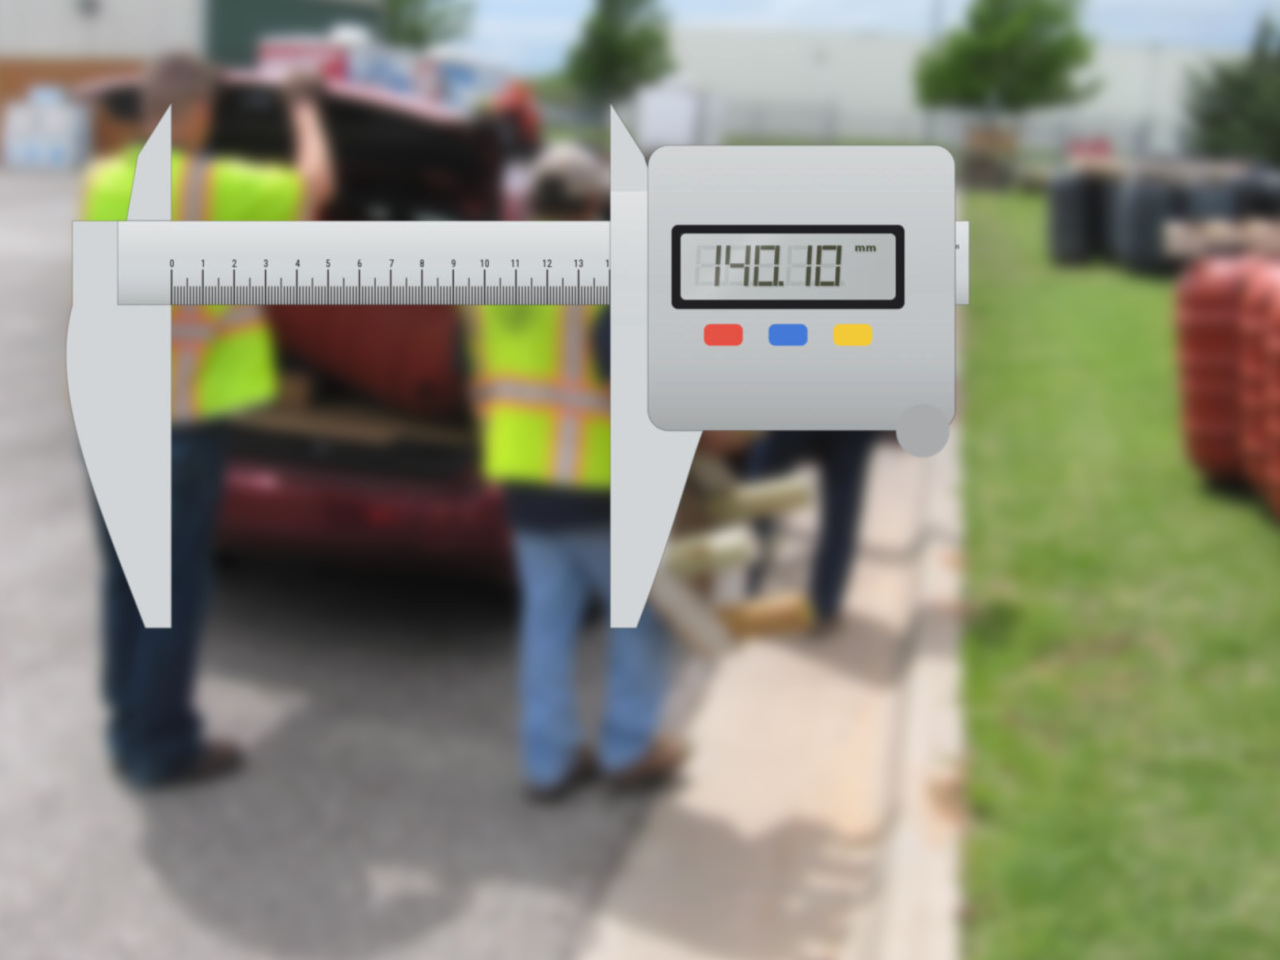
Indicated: 140.10mm
